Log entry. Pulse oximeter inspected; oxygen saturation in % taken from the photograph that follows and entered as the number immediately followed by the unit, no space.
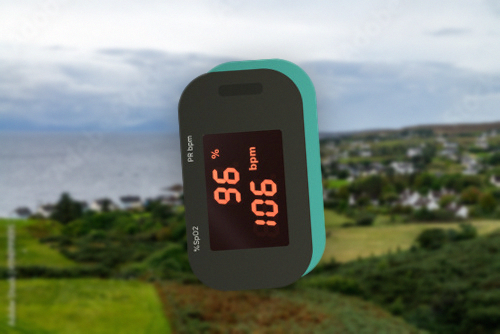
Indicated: 96%
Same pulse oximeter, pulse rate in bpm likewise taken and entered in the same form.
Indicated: 106bpm
